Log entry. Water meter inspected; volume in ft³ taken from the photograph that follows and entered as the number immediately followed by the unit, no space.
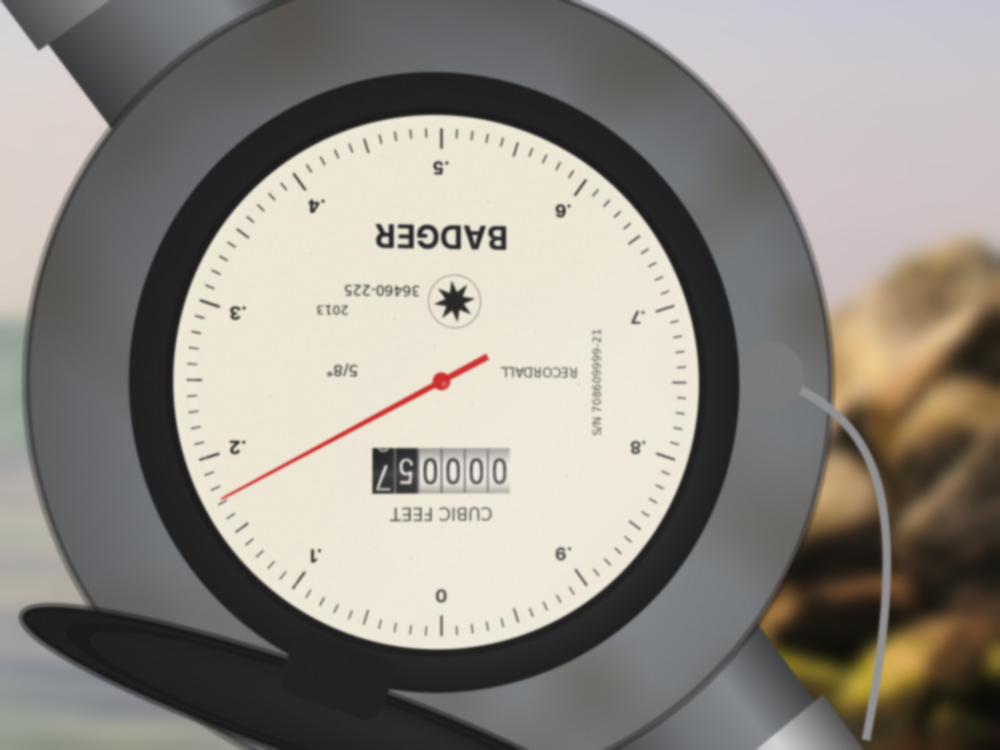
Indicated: 57.17ft³
